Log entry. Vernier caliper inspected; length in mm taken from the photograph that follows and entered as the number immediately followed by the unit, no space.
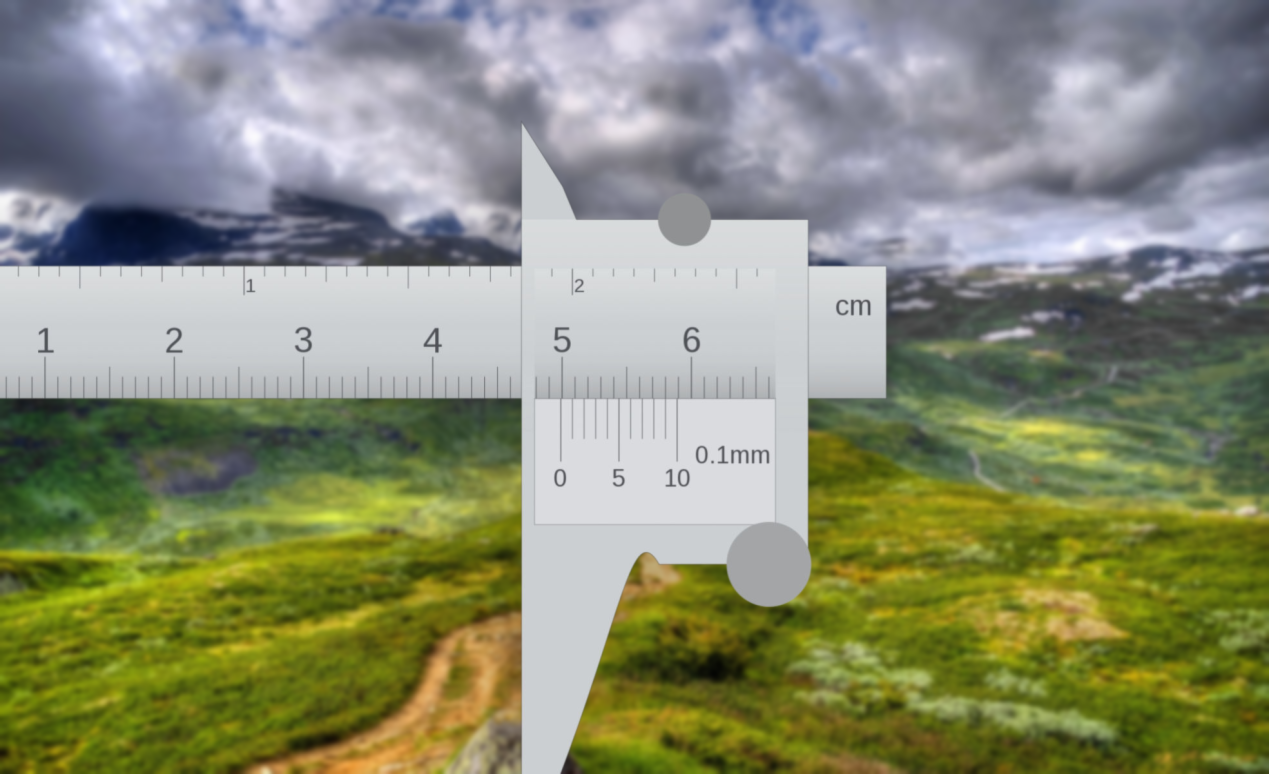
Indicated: 49.9mm
